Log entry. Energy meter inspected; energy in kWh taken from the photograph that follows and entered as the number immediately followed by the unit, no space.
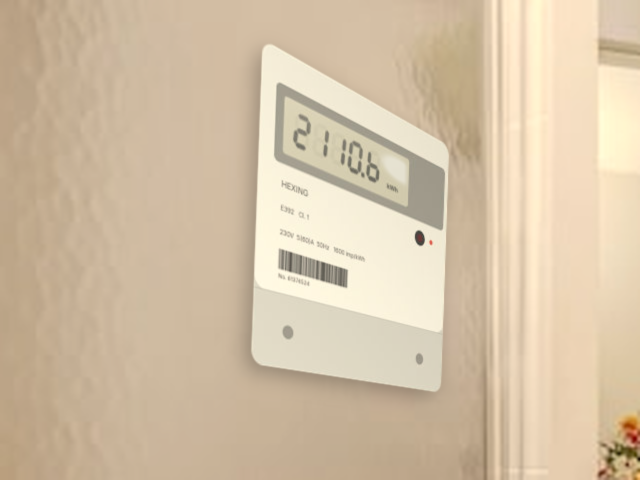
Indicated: 2110.6kWh
